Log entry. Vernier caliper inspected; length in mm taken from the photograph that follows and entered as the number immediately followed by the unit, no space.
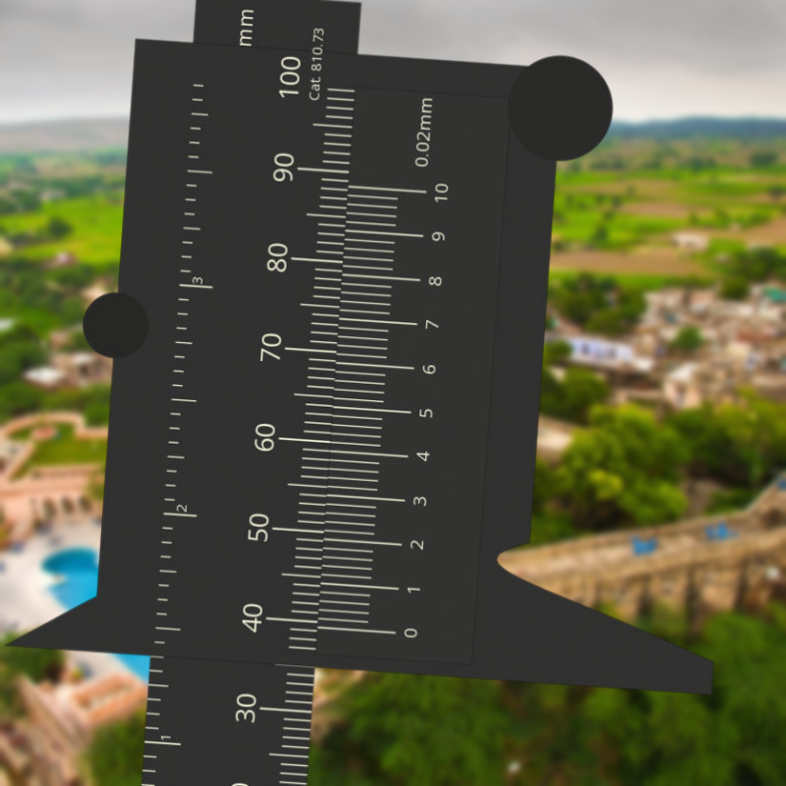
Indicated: 39.4mm
